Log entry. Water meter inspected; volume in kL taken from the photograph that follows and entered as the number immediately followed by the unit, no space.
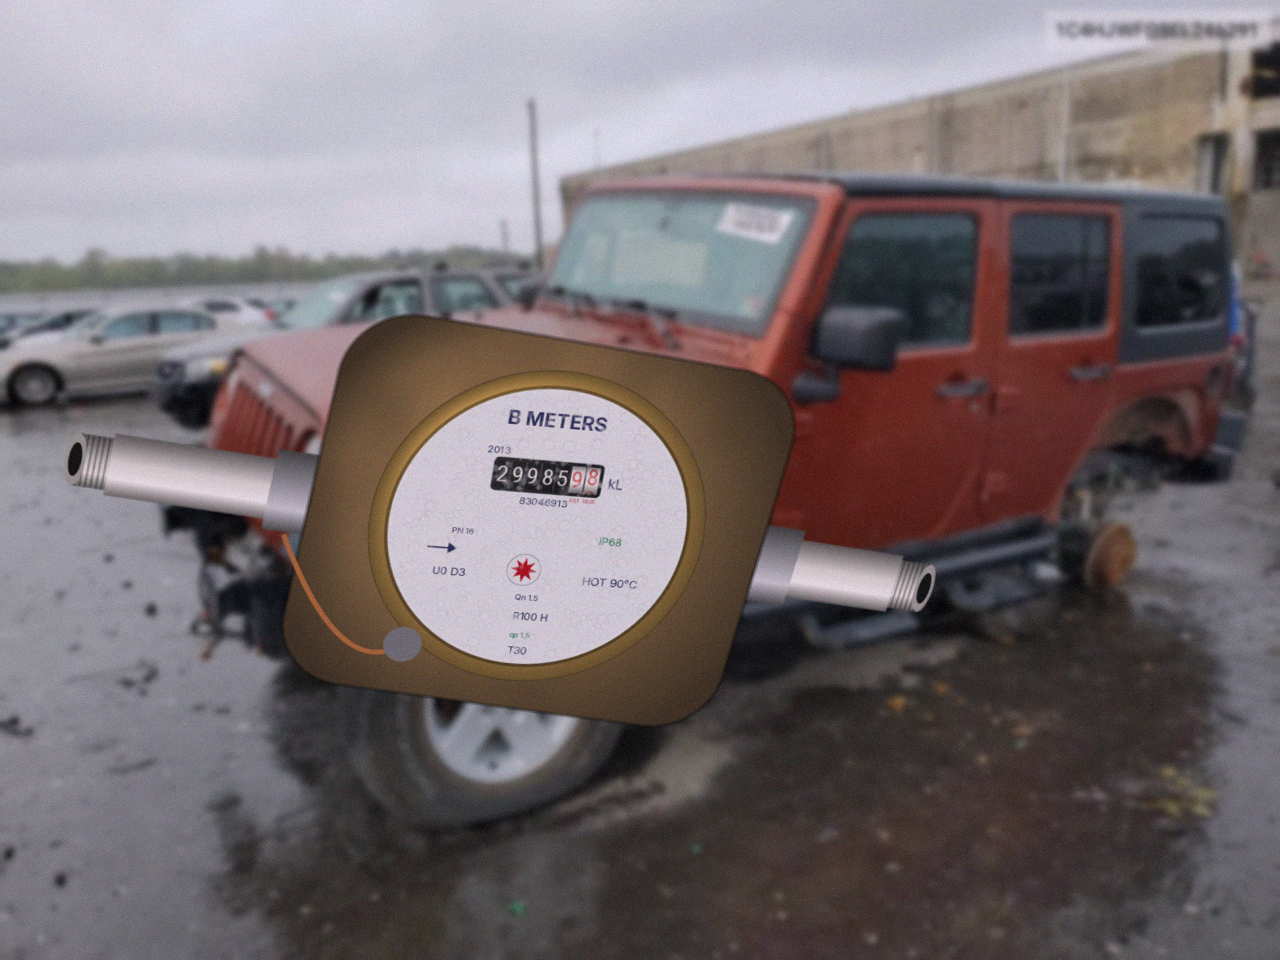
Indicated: 29985.98kL
